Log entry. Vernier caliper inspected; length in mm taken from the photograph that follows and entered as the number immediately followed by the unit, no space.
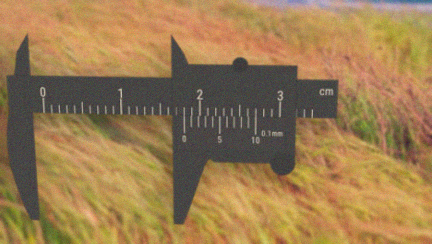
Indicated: 18.0mm
